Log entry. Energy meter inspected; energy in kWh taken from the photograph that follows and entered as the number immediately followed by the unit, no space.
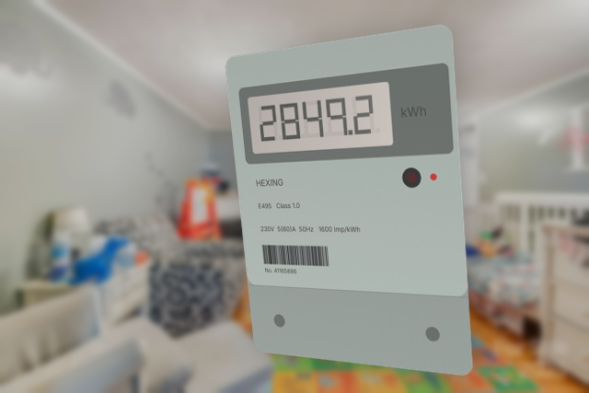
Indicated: 2849.2kWh
